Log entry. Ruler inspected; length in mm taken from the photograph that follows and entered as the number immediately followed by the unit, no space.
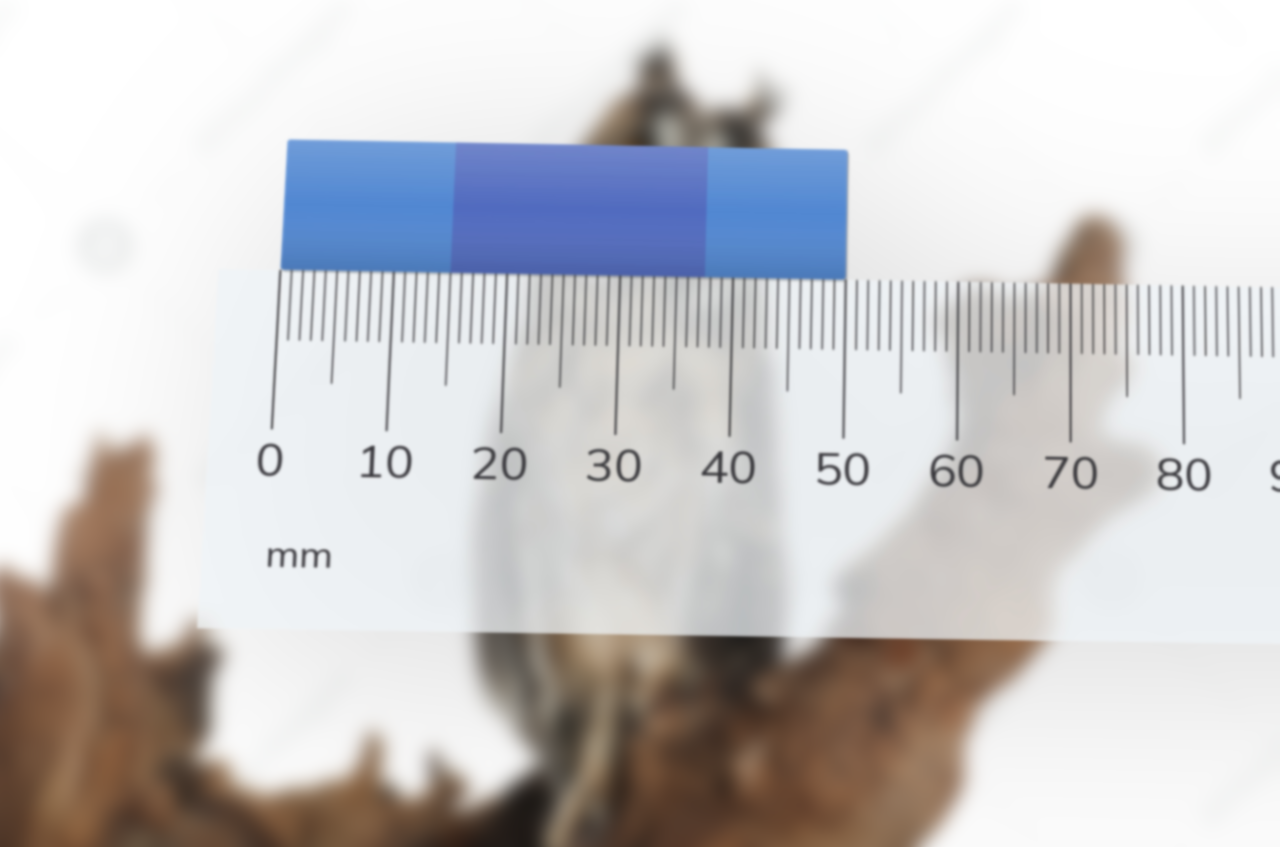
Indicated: 50mm
